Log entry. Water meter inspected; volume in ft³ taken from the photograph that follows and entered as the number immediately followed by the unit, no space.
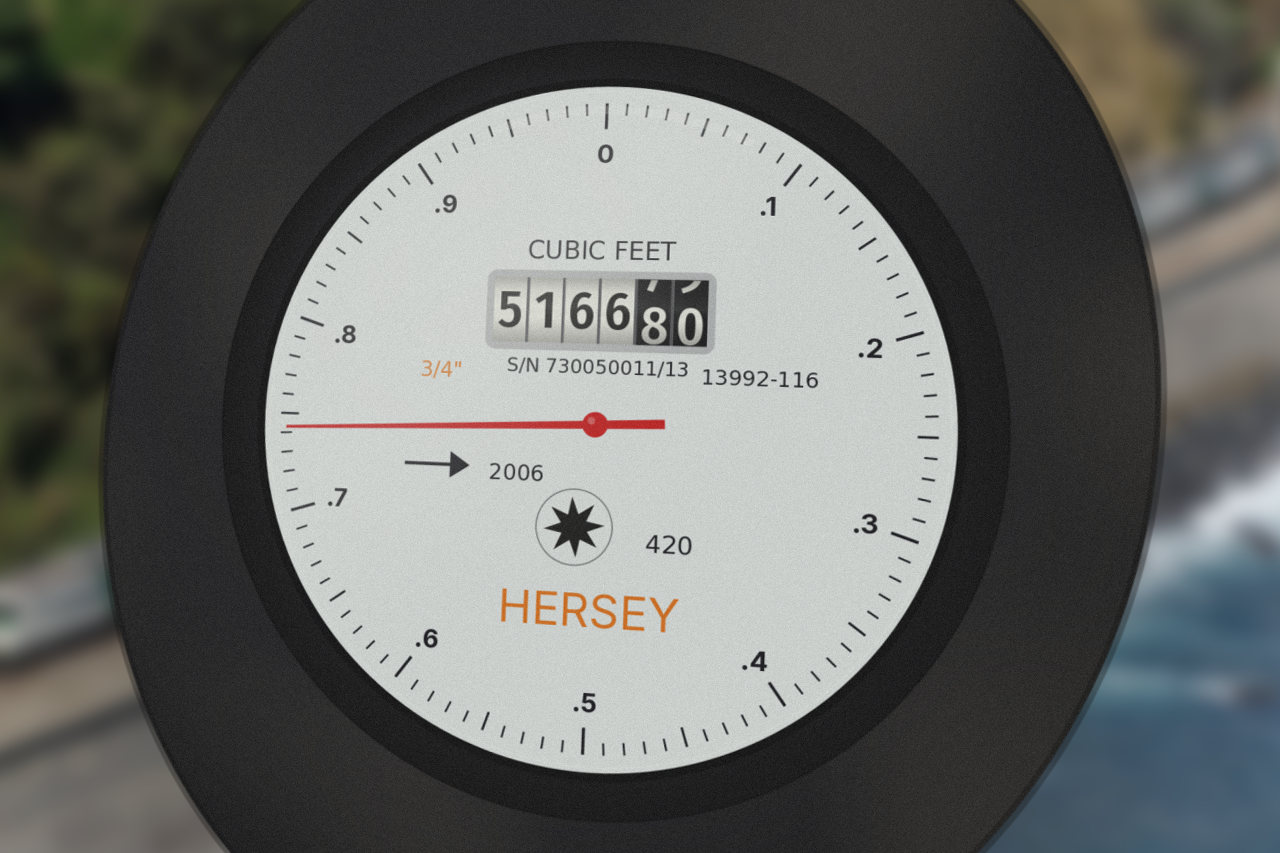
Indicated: 516679.74ft³
